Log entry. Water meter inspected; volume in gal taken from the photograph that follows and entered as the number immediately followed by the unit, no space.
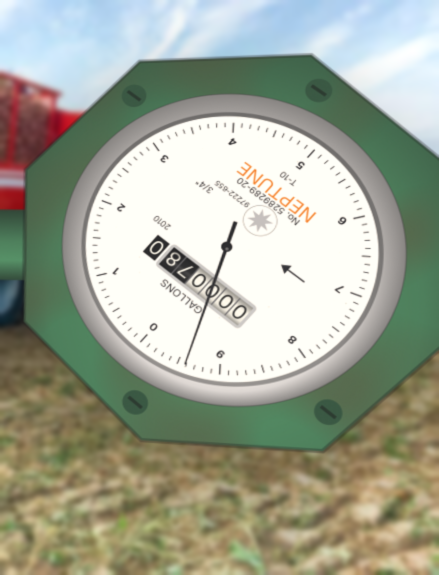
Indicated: 779.4gal
